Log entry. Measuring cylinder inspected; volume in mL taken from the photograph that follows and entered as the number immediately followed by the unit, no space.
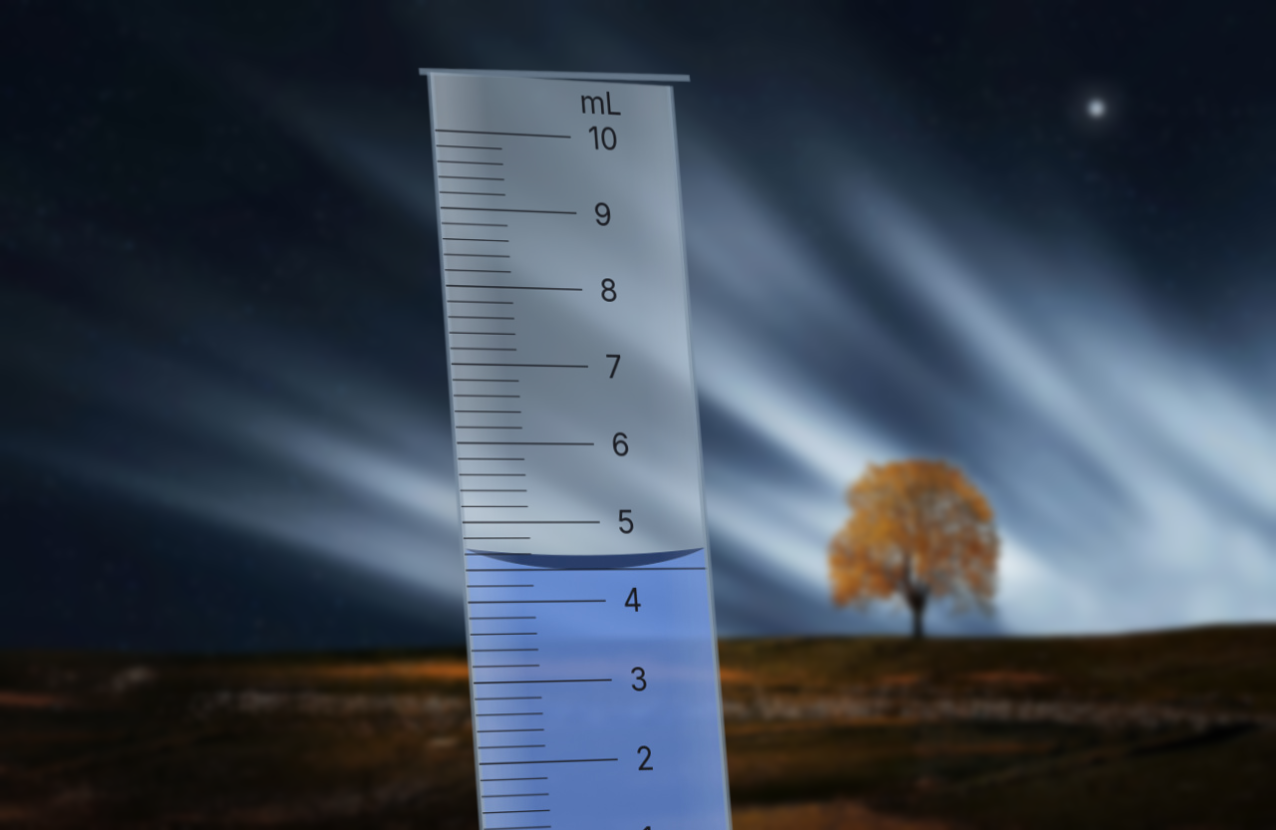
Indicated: 4.4mL
